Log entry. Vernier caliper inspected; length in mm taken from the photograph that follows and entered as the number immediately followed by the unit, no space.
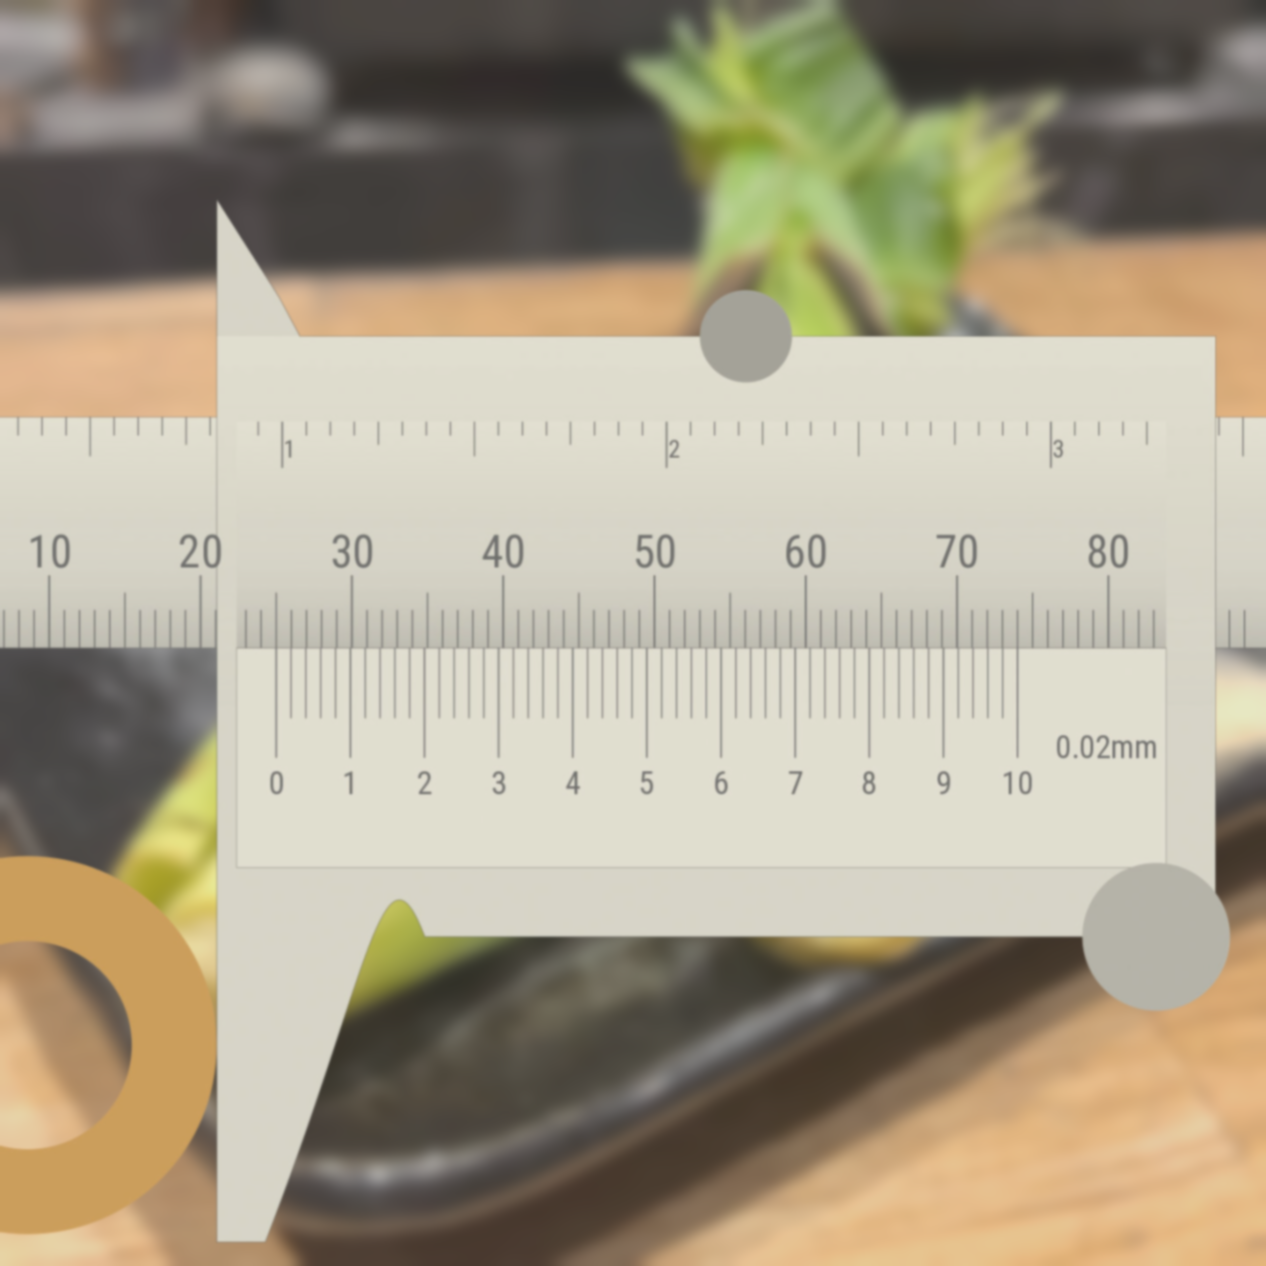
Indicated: 25.0mm
